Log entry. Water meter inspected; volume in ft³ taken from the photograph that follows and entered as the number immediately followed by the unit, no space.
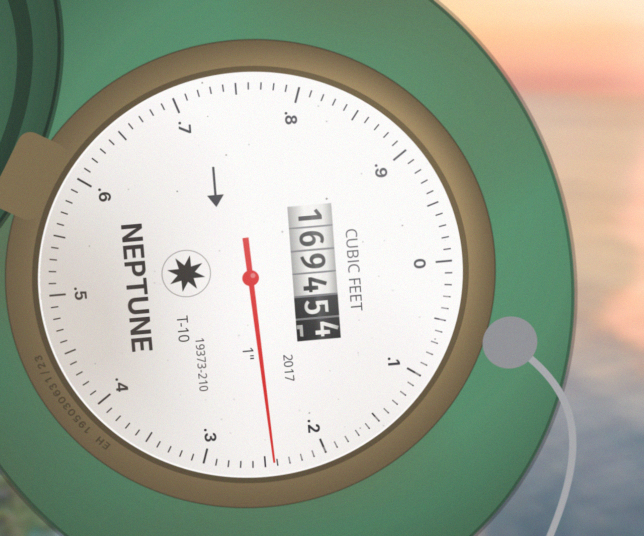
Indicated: 169454.24ft³
